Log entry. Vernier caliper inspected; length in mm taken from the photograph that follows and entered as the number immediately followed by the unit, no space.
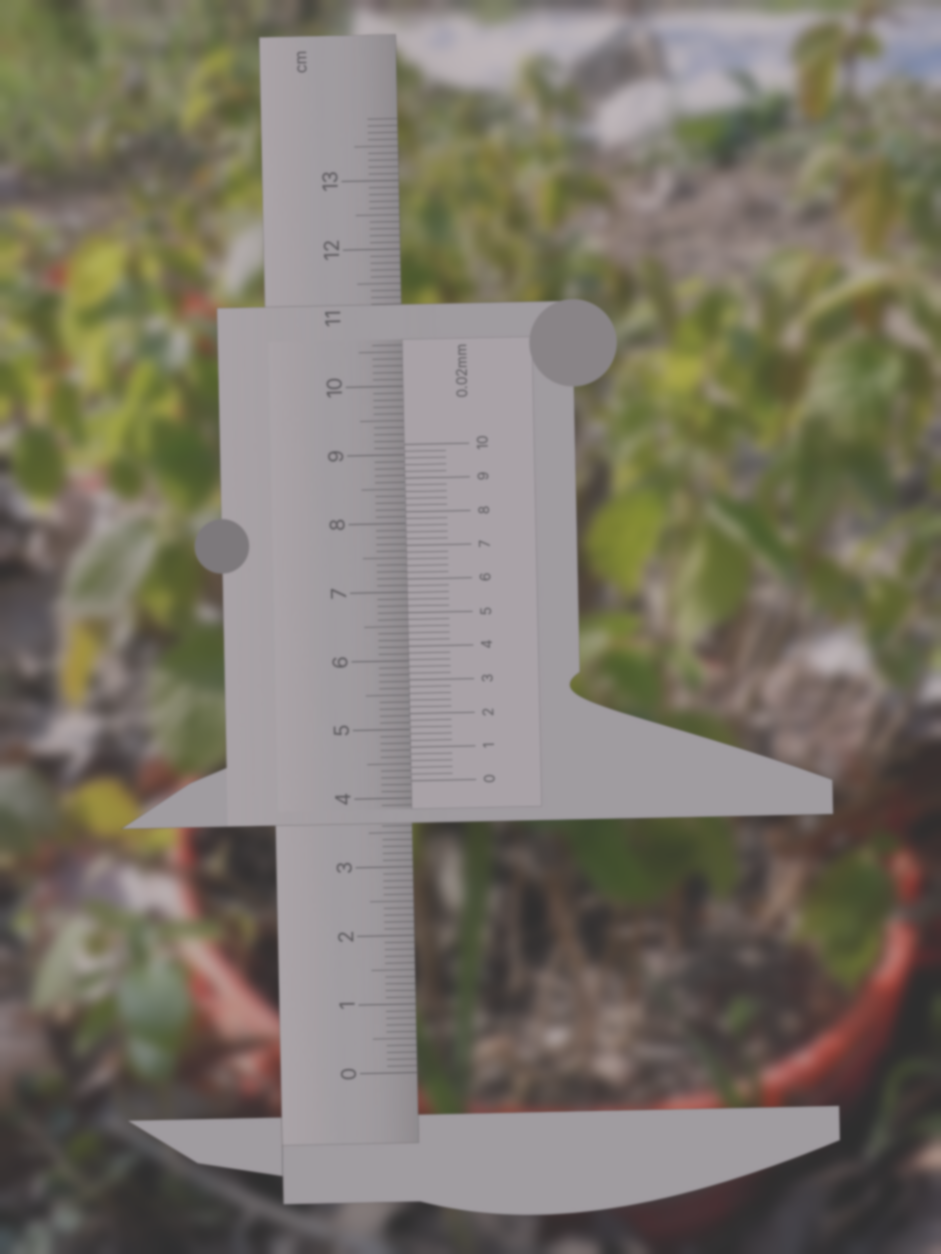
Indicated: 42.5mm
